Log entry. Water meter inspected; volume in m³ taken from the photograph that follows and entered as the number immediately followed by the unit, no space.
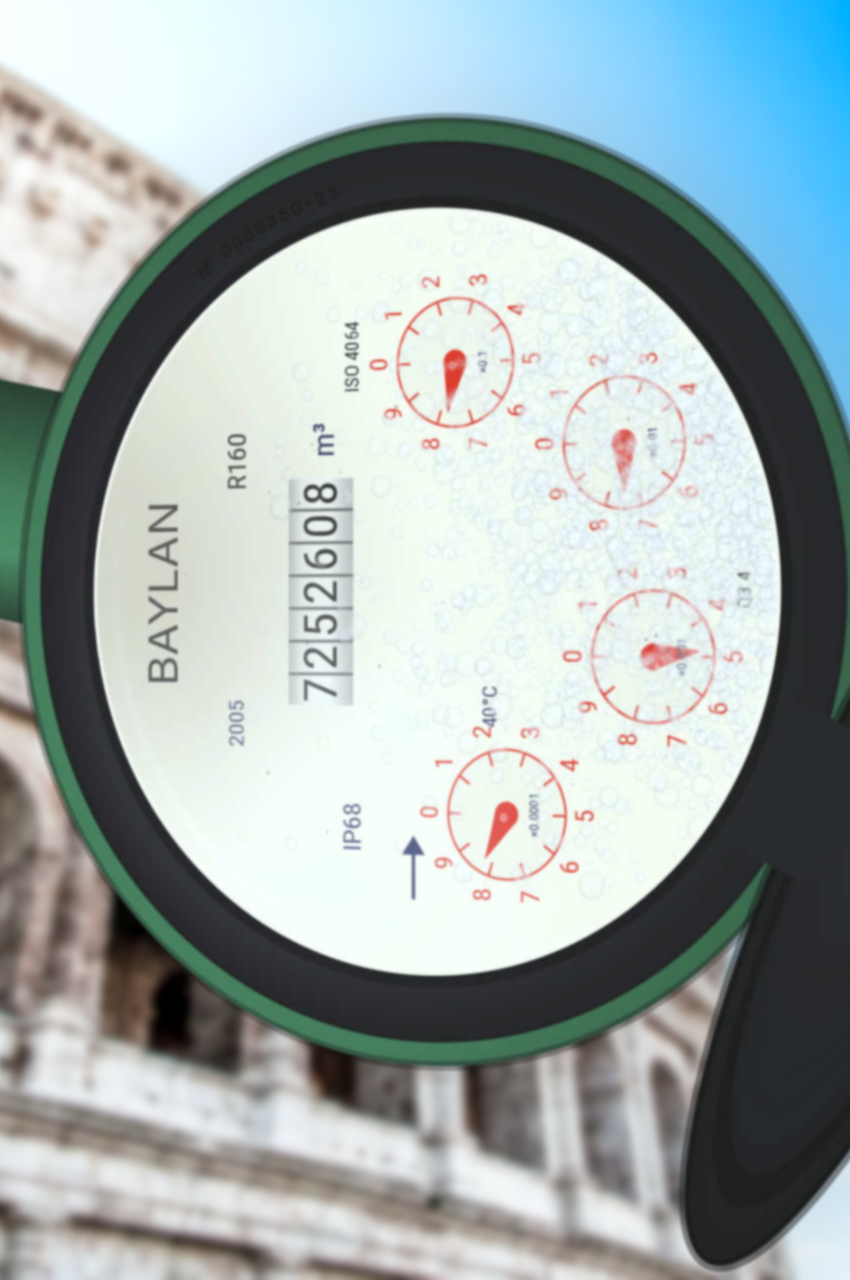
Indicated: 7252608.7748m³
